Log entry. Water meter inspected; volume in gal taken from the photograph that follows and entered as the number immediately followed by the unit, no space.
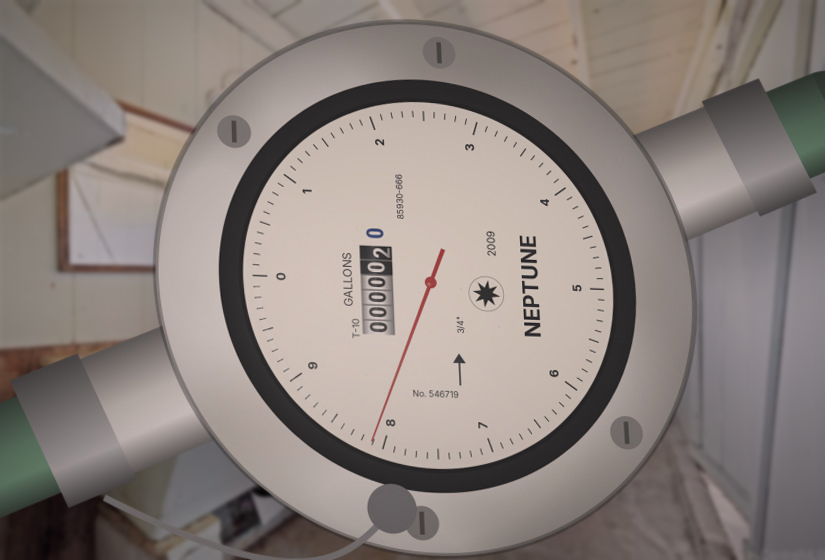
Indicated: 18.1gal
